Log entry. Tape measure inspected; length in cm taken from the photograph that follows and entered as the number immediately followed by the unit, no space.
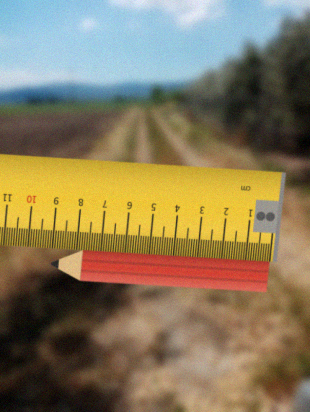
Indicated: 9cm
